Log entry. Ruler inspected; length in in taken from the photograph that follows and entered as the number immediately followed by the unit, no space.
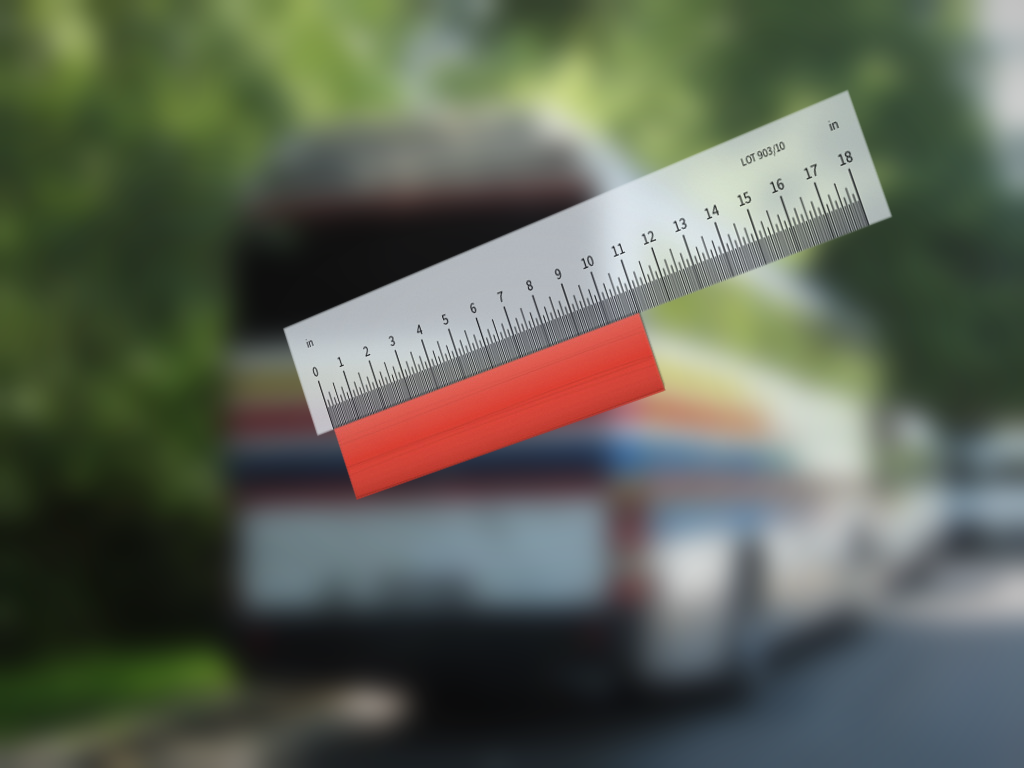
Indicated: 11in
